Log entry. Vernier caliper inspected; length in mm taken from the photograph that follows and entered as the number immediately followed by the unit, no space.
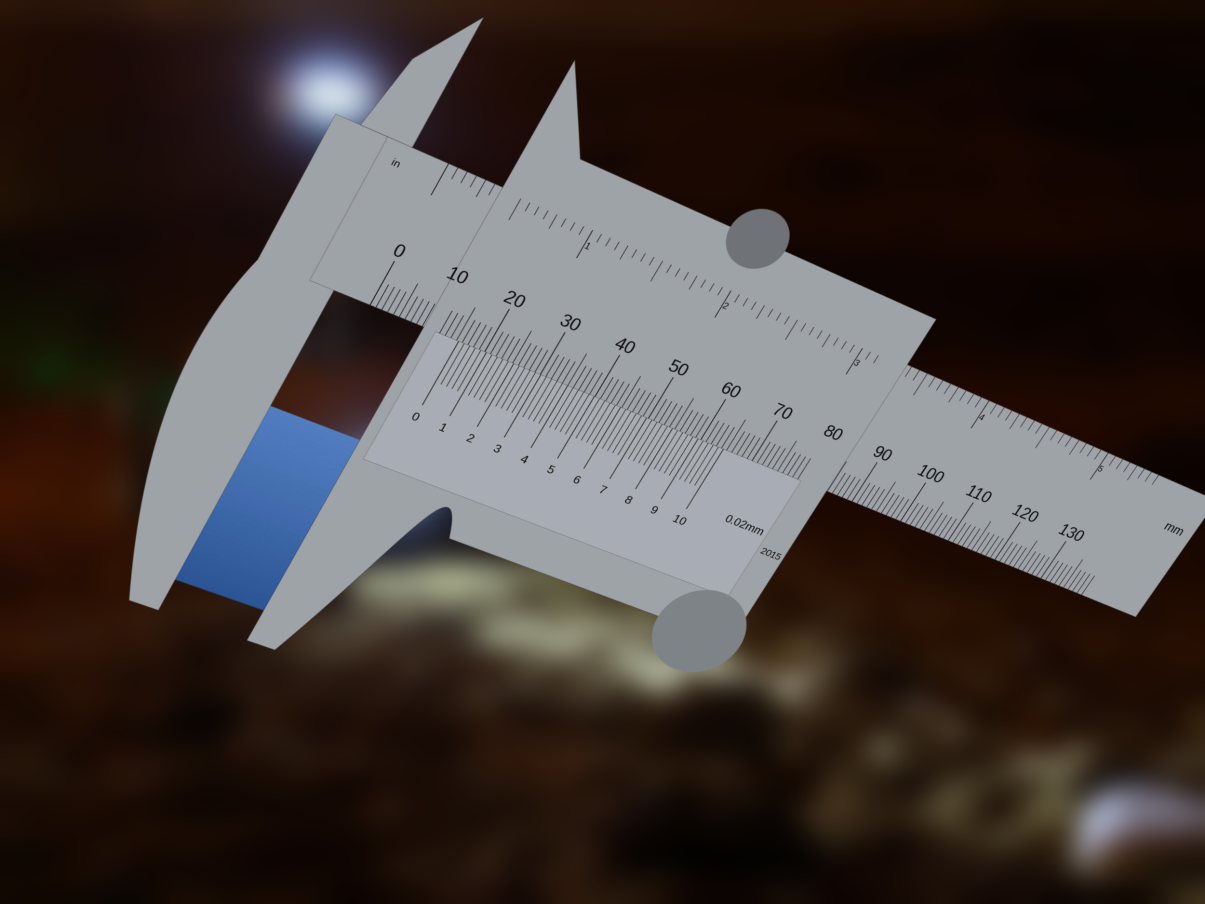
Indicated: 15.4mm
